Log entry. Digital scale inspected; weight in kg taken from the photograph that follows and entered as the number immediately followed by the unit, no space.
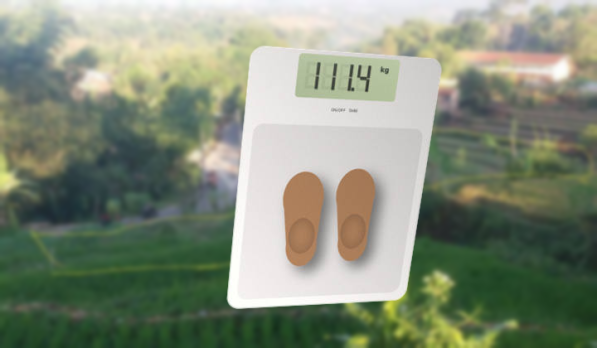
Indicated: 111.4kg
